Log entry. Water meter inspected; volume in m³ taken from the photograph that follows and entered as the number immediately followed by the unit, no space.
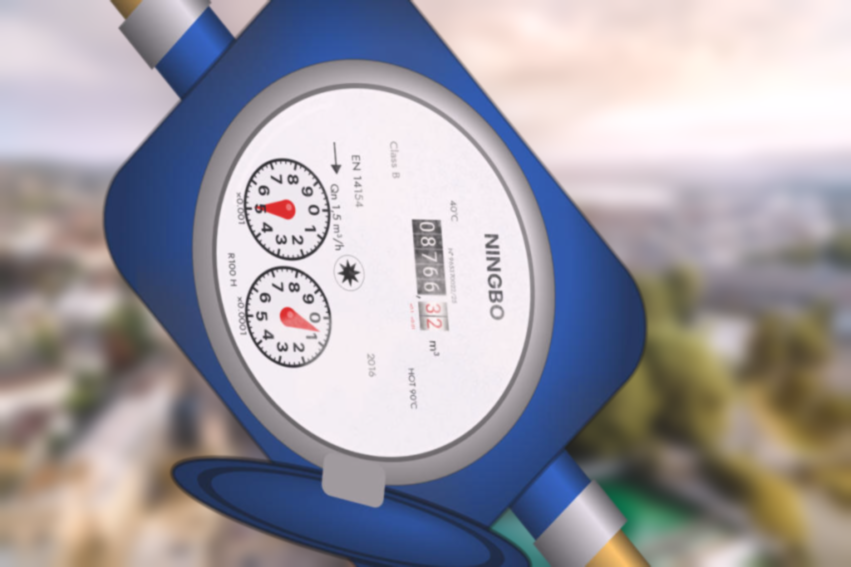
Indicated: 8766.3250m³
